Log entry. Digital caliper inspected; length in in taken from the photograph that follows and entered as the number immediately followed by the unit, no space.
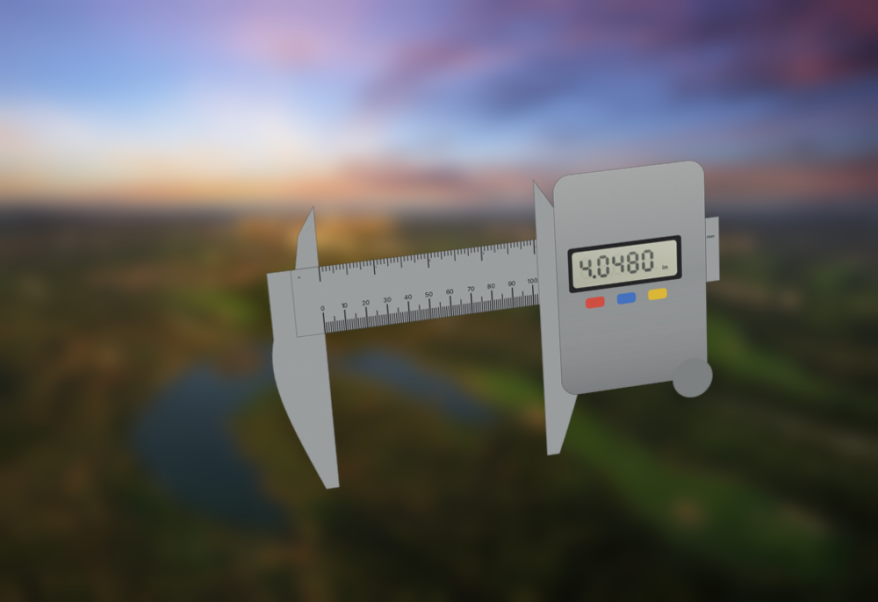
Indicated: 4.0480in
